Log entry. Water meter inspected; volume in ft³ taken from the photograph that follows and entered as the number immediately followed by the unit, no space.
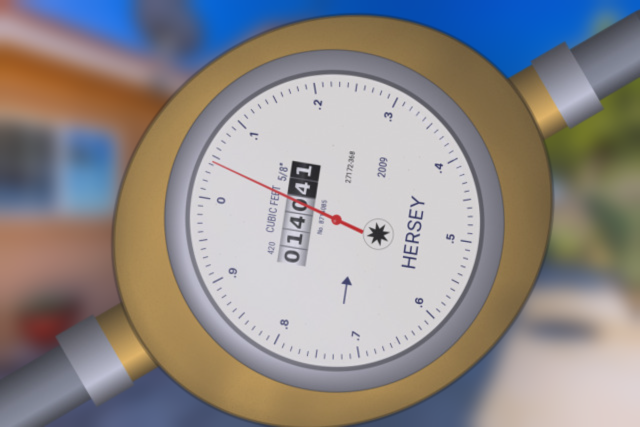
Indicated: 14041.04ft³
